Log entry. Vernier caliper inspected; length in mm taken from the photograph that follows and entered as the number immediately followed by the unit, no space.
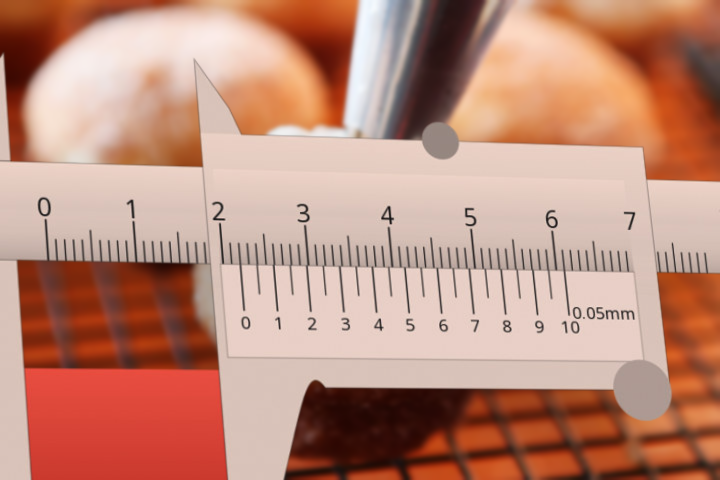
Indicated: 22.0mm
